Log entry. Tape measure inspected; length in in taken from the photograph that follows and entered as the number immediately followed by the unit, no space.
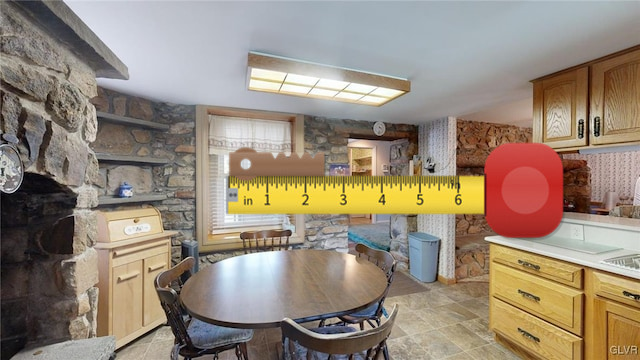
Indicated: 2.5in
